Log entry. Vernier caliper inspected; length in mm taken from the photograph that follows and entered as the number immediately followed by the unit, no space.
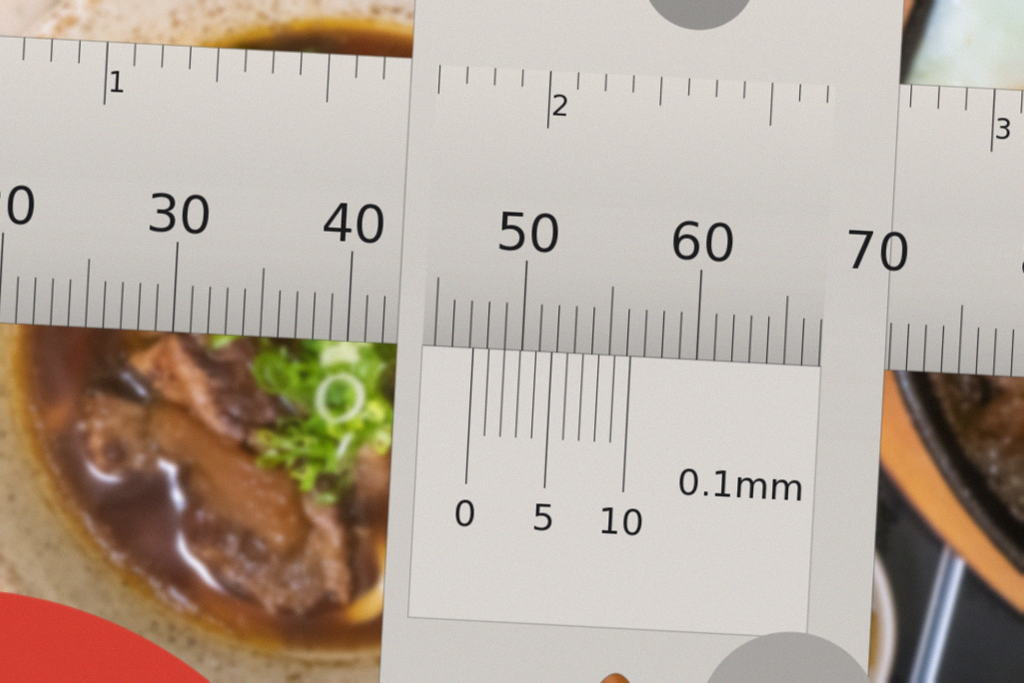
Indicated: 47.2mm
